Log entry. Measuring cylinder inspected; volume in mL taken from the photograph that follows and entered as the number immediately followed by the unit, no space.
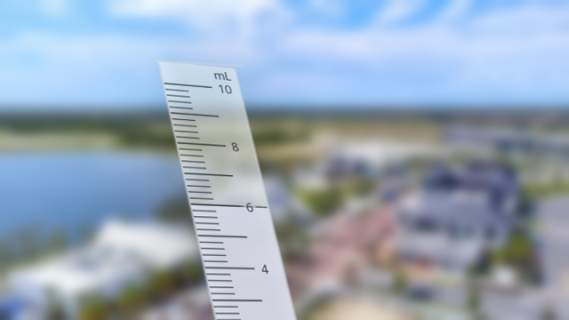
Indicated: 6mL
